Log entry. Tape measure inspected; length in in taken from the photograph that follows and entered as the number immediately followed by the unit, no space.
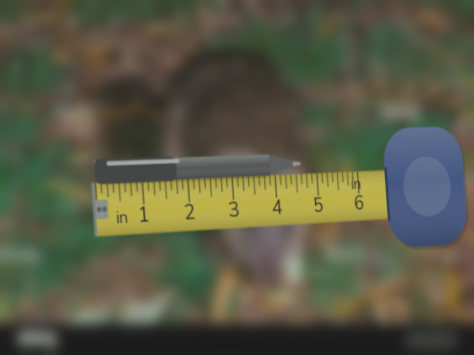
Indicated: 4.625in
